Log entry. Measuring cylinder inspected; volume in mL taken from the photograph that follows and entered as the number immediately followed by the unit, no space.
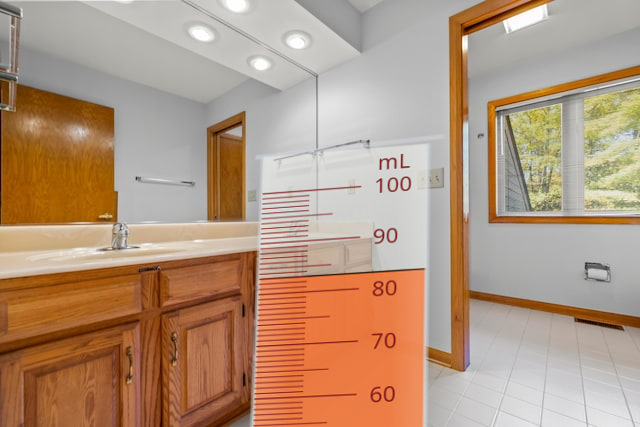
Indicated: 83mL
